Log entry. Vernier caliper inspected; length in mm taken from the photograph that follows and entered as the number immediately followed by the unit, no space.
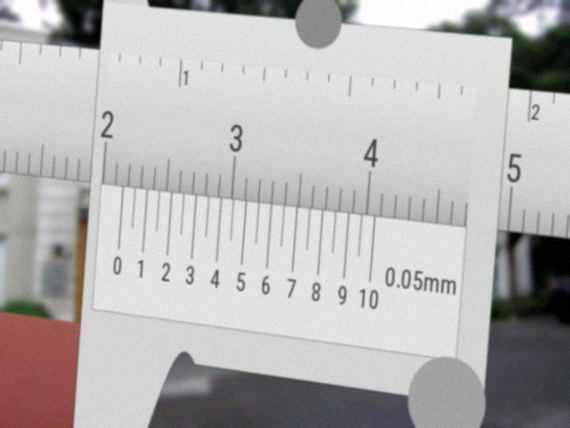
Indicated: 21.6mm
